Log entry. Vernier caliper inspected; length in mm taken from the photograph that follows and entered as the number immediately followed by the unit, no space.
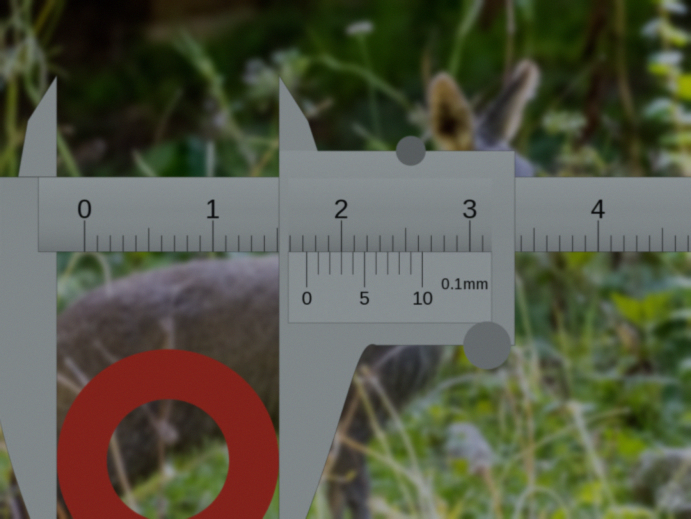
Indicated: 17.3mm
